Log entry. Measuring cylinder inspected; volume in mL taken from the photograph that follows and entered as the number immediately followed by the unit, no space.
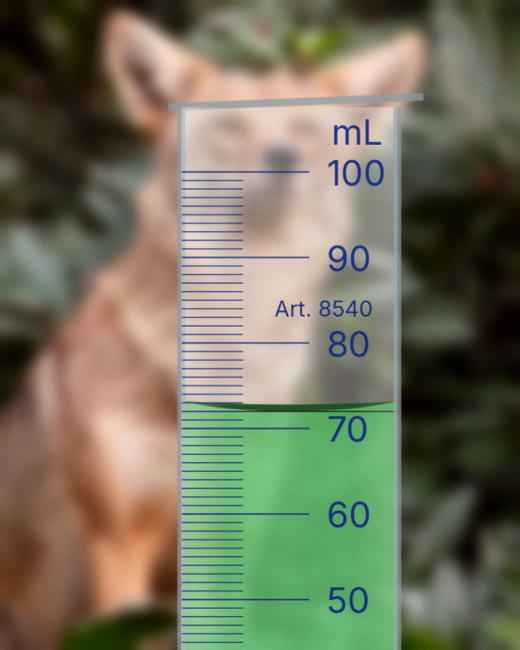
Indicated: 72mL
